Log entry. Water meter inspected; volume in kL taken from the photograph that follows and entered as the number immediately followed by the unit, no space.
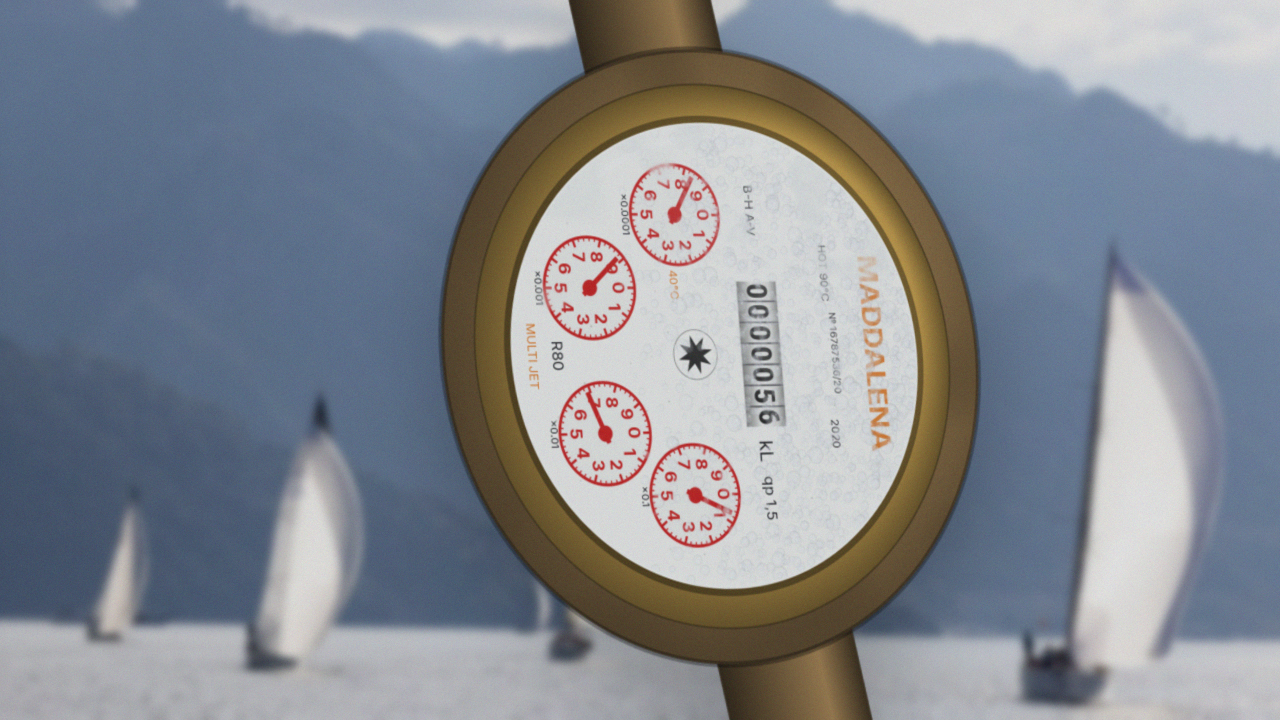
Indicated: 56.0688kL
